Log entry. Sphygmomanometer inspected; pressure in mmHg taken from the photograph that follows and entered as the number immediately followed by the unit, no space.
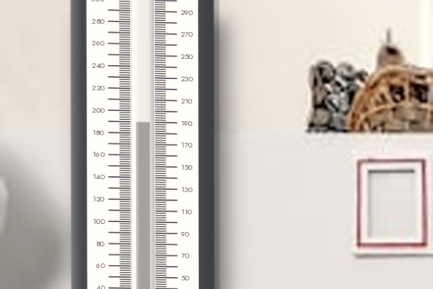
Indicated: 190mmHg
